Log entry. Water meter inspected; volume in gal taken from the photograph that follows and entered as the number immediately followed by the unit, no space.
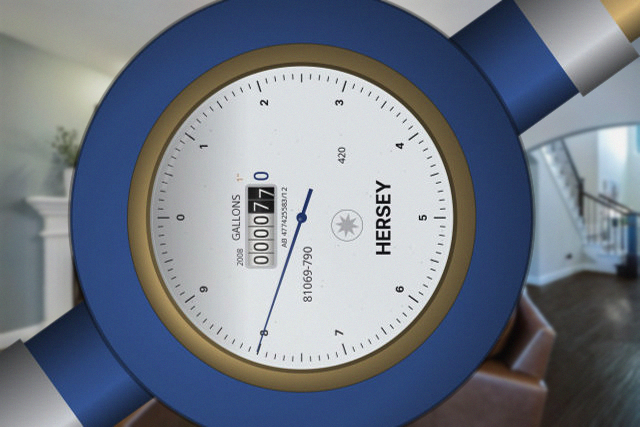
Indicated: 768.0gal
